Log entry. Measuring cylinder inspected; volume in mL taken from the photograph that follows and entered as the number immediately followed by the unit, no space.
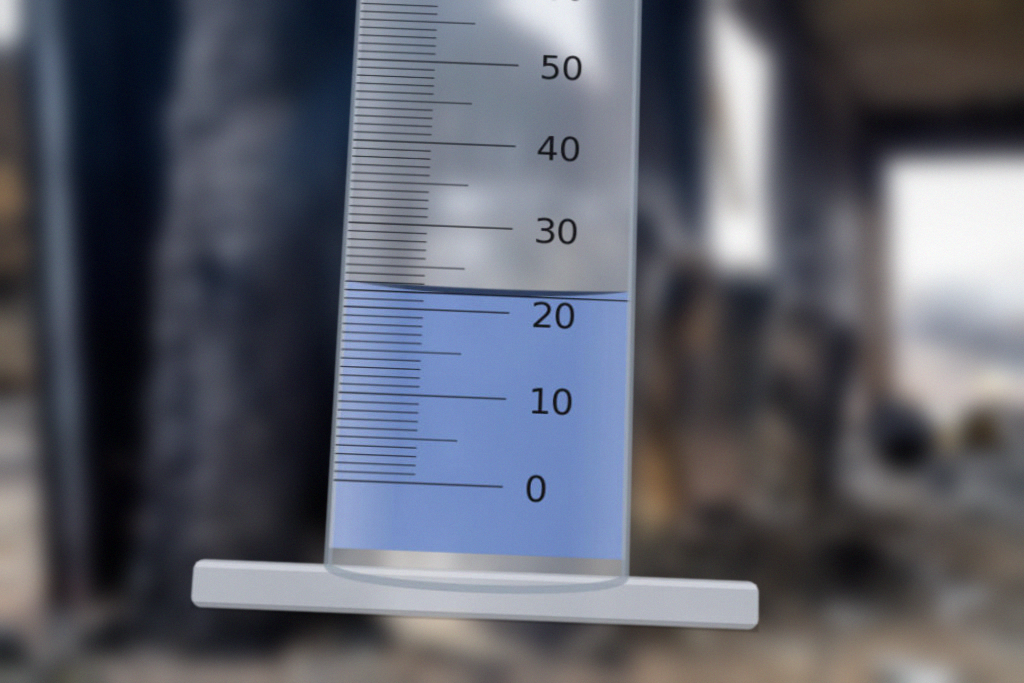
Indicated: 22mL
